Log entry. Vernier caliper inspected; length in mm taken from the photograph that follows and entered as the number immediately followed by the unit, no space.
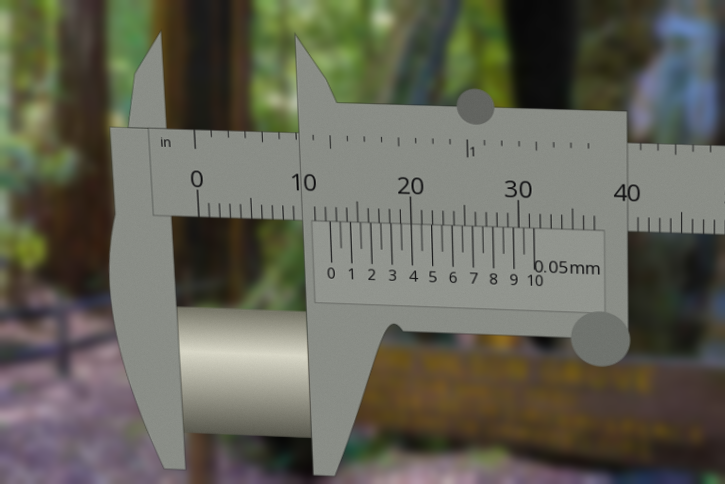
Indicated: 12.4mm
